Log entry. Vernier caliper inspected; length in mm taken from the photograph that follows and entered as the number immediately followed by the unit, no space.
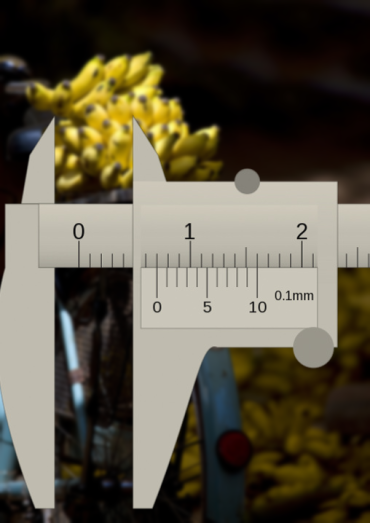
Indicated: 7.0mm
